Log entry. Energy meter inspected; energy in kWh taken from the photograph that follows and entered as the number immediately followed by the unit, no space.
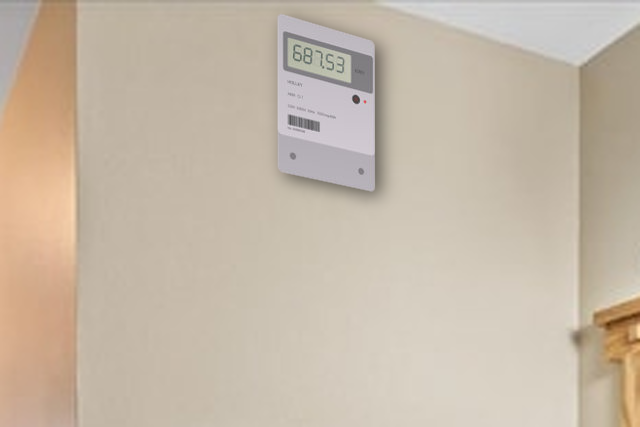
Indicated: 687.53kWh
